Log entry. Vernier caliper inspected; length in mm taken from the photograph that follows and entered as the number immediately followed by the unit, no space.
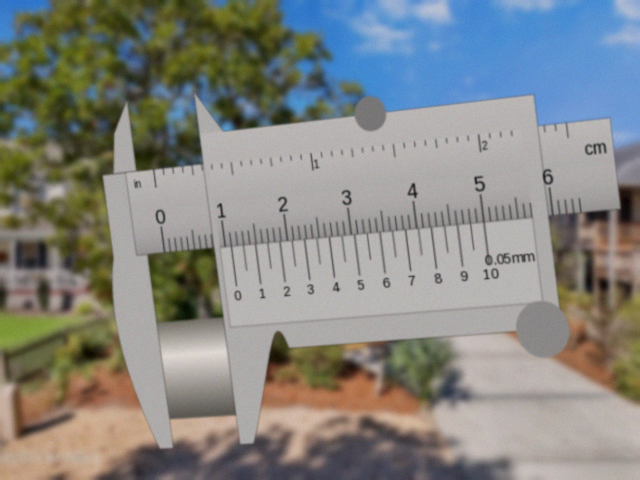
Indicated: 11.0mm
